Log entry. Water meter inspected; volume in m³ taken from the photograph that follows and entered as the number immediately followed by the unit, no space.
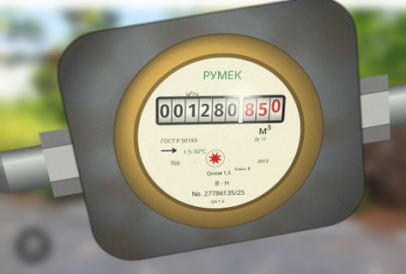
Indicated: 1280.850m³
